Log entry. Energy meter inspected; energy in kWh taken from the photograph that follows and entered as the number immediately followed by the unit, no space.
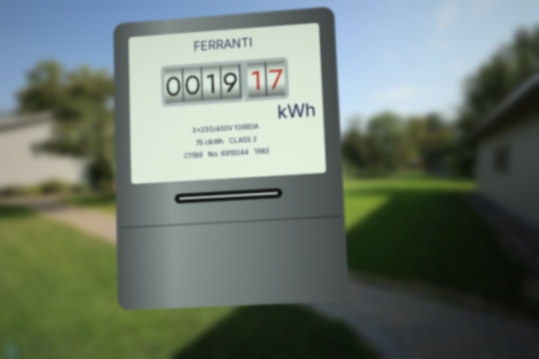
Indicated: 19.17kWh
